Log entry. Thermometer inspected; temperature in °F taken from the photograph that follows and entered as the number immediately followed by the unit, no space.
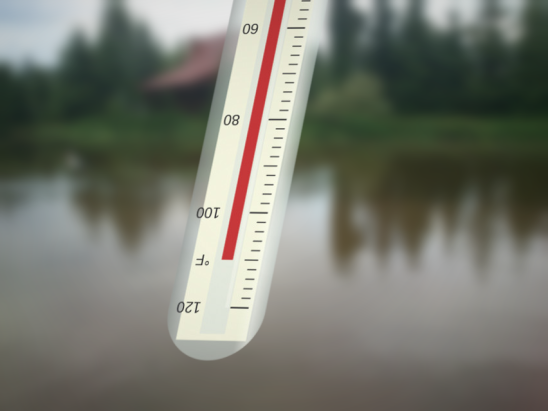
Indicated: 110°F
